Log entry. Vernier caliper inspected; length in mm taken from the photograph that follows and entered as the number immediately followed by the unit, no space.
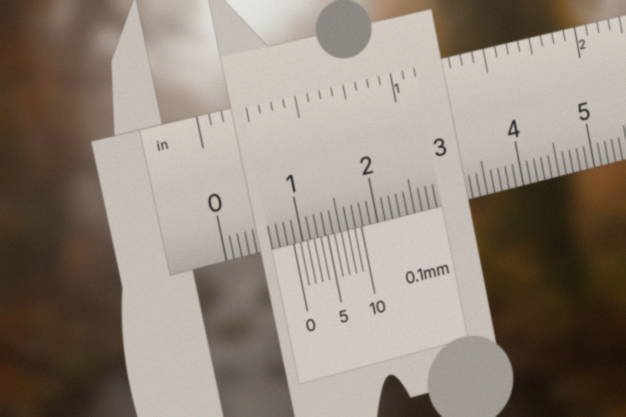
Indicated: 8.8mm
